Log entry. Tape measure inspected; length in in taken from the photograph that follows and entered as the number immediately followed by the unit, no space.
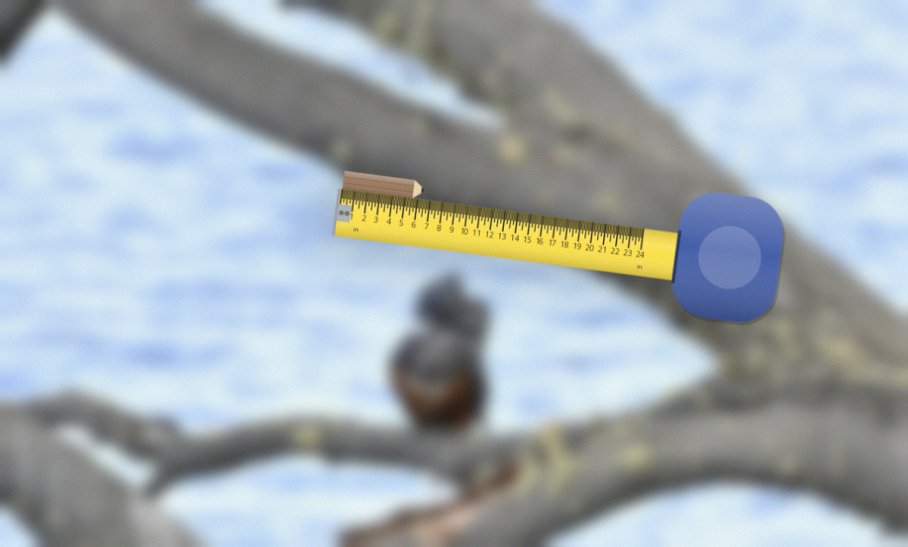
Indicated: 6.5in
